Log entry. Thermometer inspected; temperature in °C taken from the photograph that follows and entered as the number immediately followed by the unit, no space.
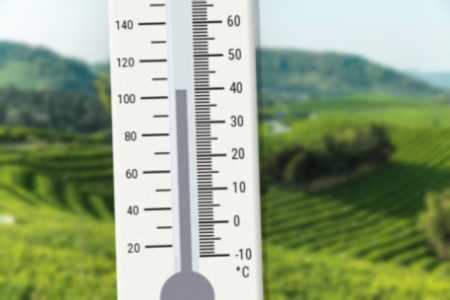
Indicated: 40°C
